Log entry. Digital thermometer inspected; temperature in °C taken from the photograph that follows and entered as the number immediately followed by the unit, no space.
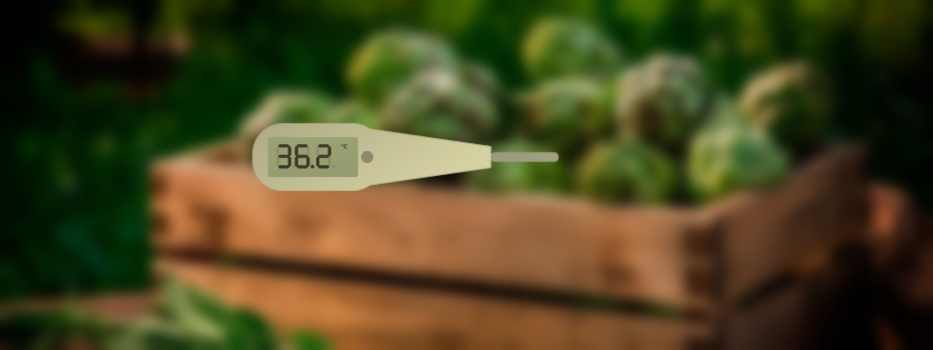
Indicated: 36.2°C
